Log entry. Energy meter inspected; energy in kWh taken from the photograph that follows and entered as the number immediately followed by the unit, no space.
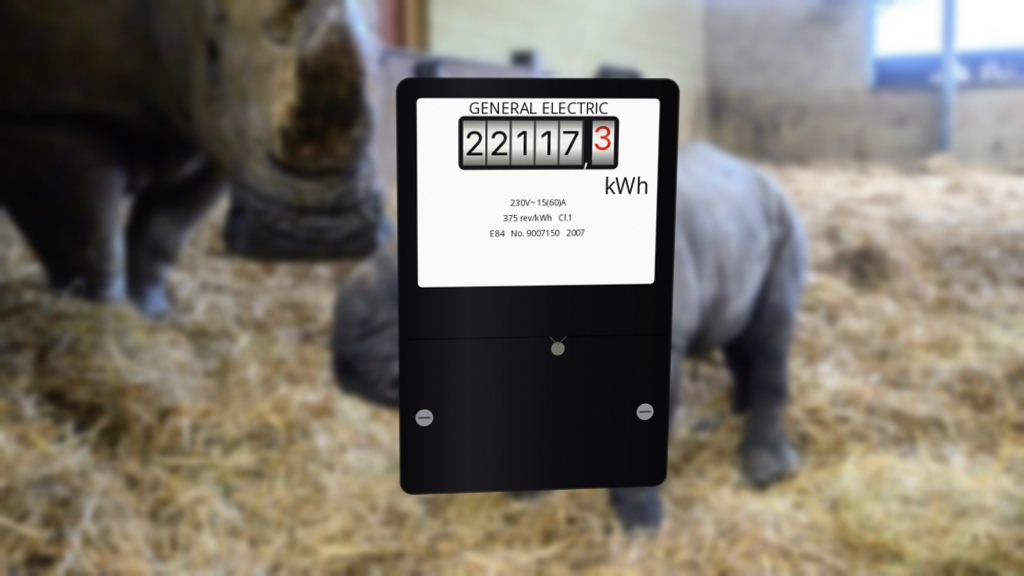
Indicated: 22117.3kWh
